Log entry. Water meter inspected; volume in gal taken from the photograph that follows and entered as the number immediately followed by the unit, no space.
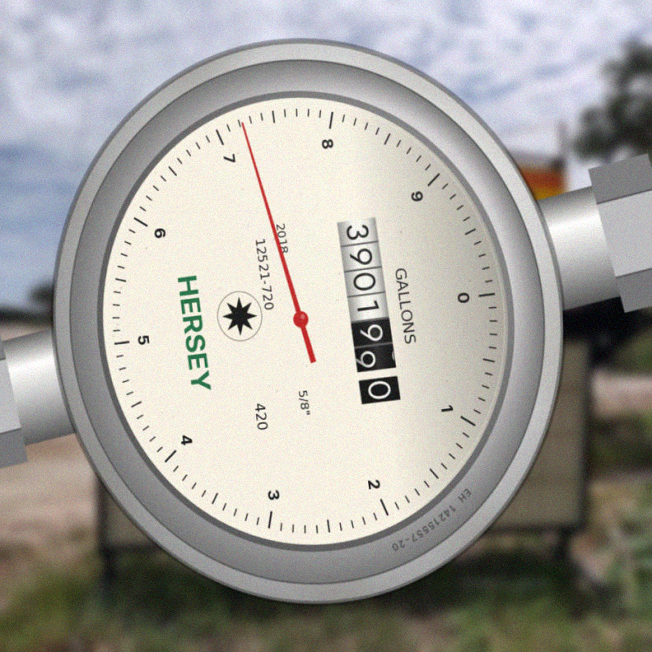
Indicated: 3901987.2gal
